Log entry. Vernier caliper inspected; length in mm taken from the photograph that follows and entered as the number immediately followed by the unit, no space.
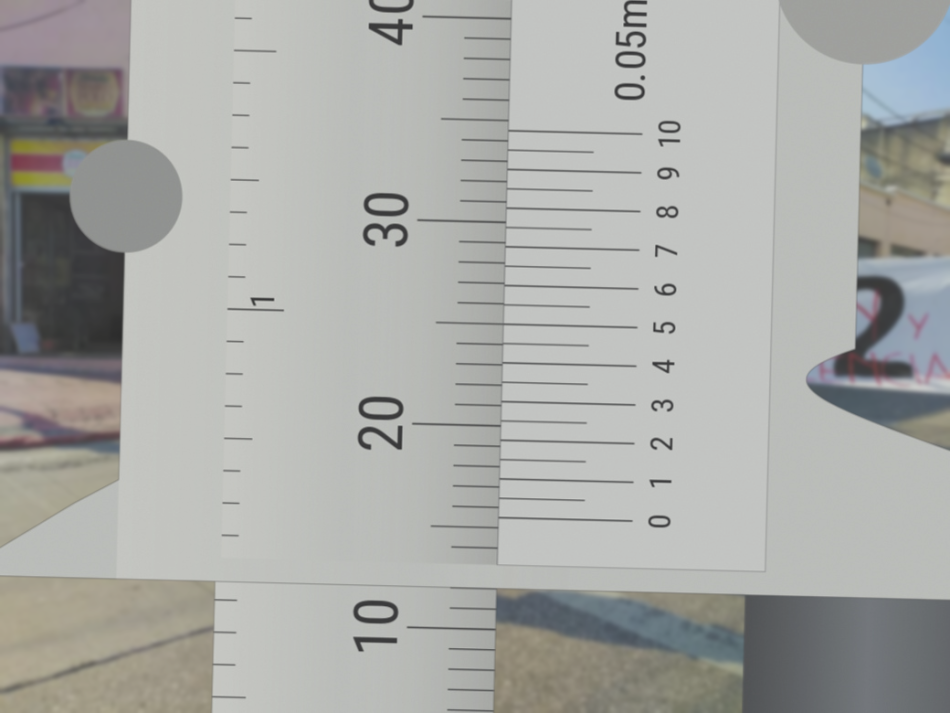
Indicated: 15.5mm
